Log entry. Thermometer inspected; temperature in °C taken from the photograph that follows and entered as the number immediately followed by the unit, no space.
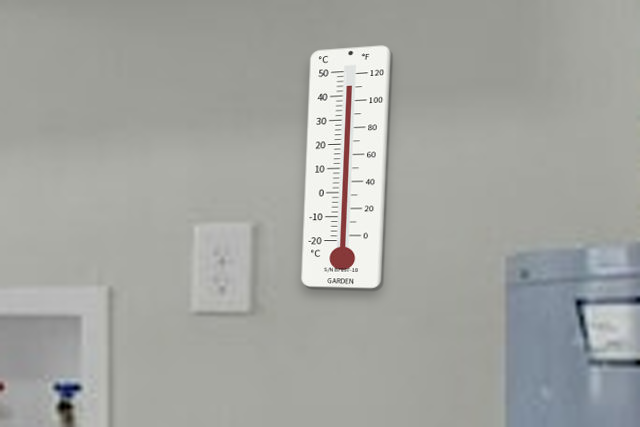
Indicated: 44°C
